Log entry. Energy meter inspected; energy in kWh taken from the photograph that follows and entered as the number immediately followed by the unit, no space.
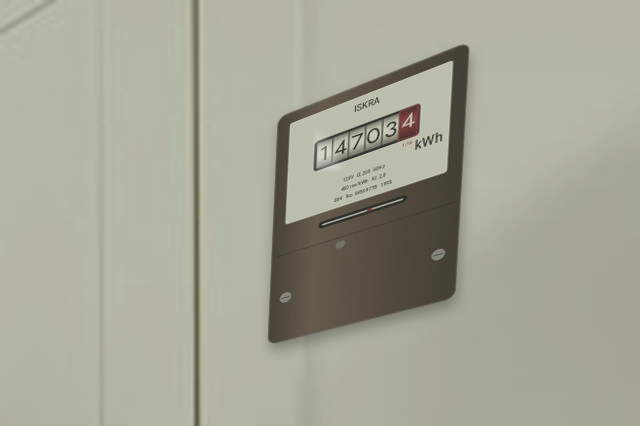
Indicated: 14703.4kWh
